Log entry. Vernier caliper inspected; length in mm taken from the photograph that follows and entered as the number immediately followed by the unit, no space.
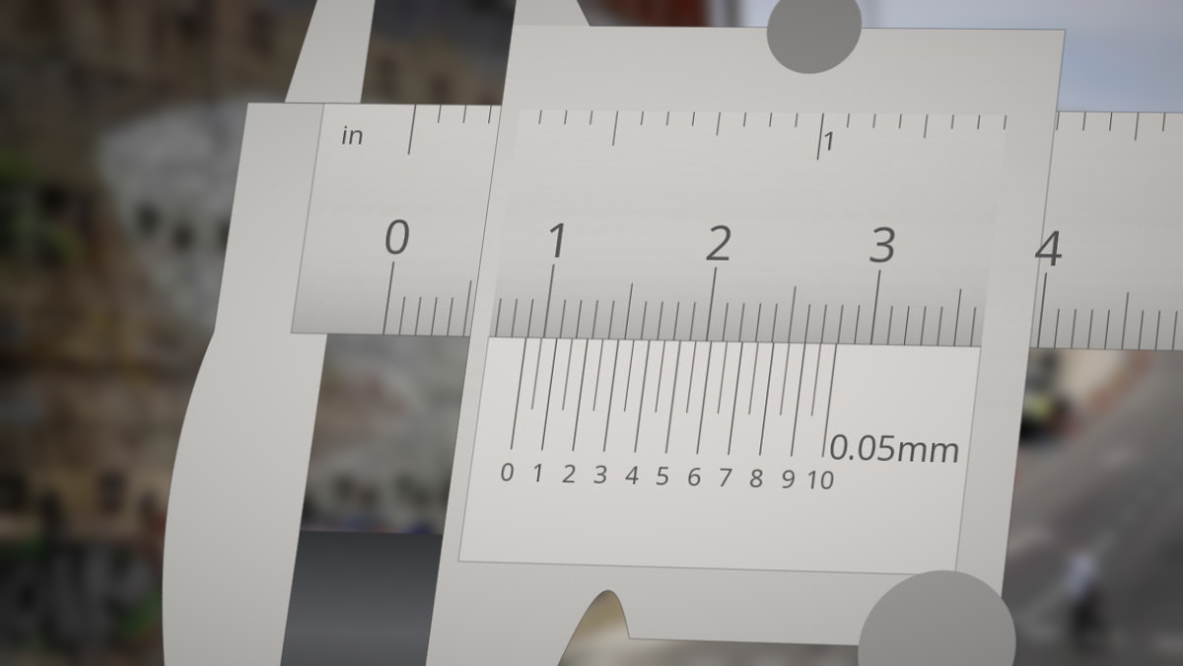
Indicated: 8.9mm
